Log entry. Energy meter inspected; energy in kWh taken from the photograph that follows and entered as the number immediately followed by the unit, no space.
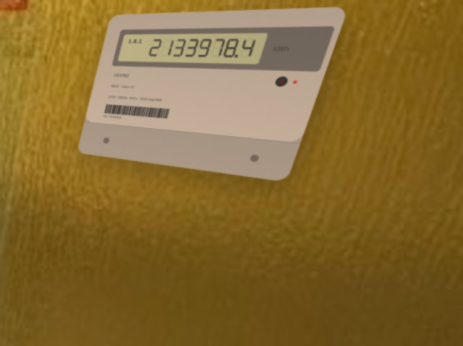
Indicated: 2133978.4kWh
